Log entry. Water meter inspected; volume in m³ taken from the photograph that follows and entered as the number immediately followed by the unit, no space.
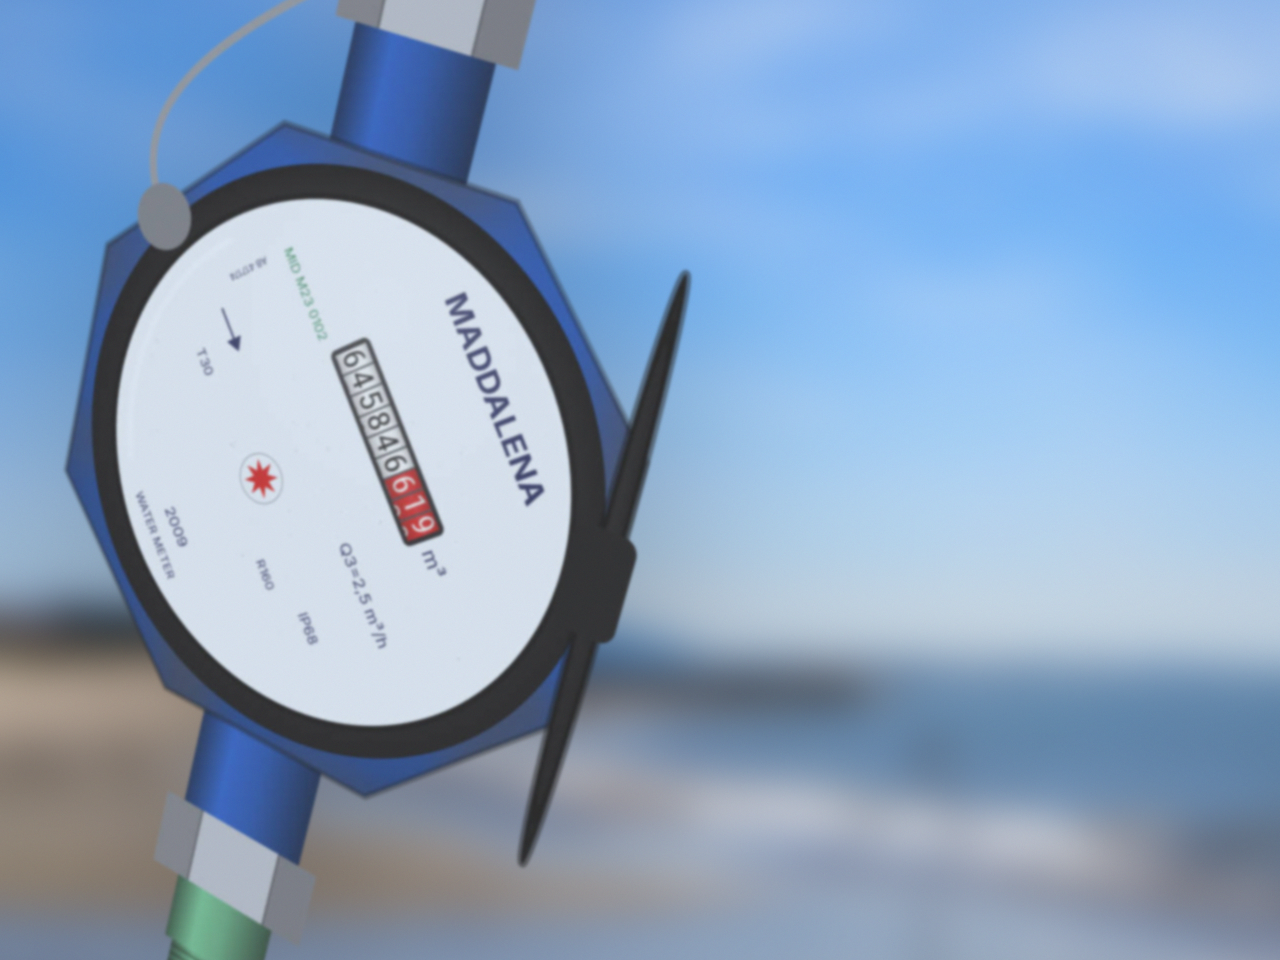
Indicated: 645846.619m³
